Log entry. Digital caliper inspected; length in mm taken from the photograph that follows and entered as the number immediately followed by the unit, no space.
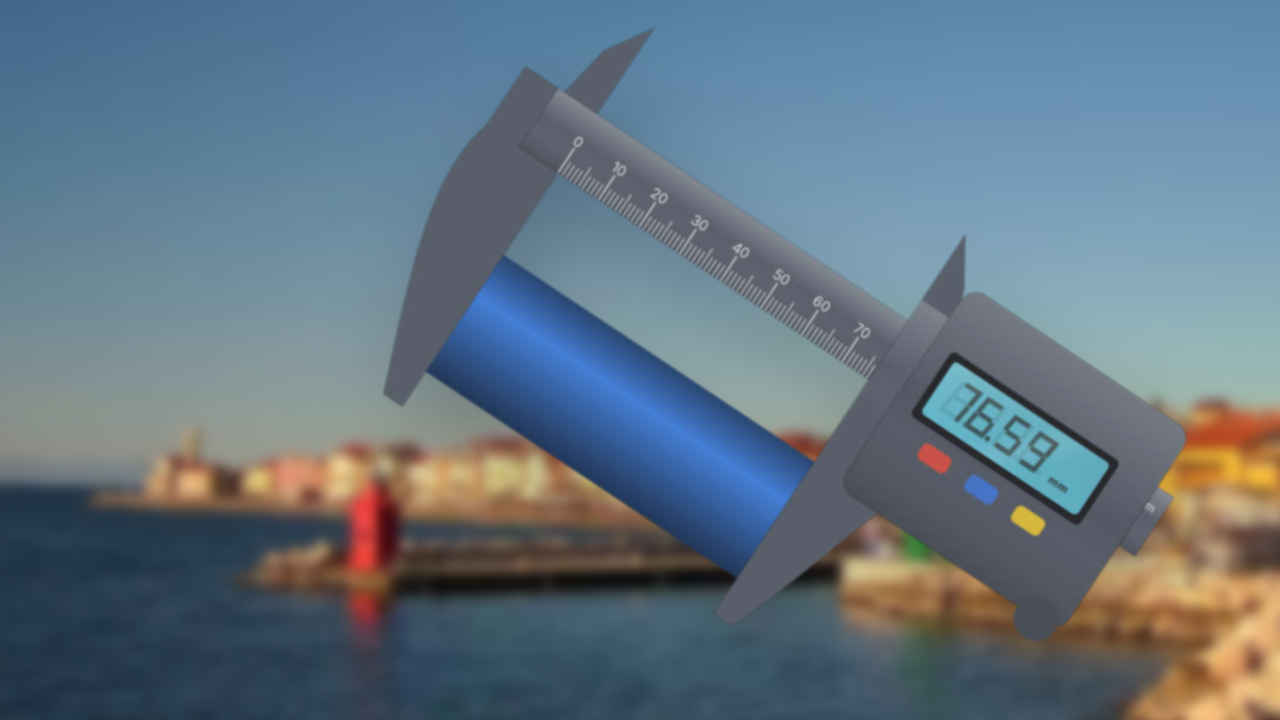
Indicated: 76.59mm
